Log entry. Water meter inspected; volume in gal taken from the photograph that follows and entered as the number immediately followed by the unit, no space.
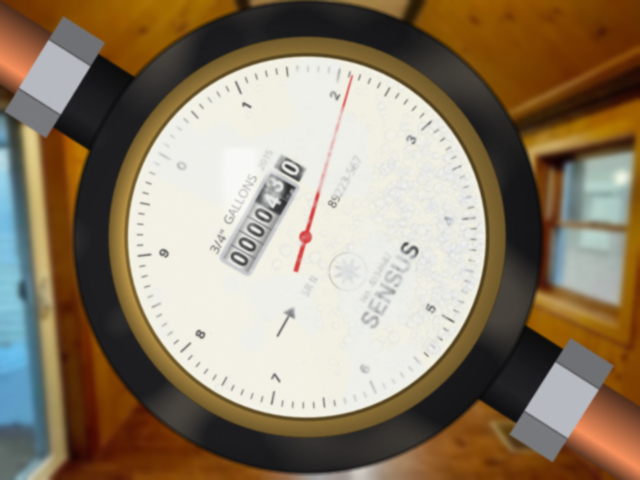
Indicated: 432.1gal
